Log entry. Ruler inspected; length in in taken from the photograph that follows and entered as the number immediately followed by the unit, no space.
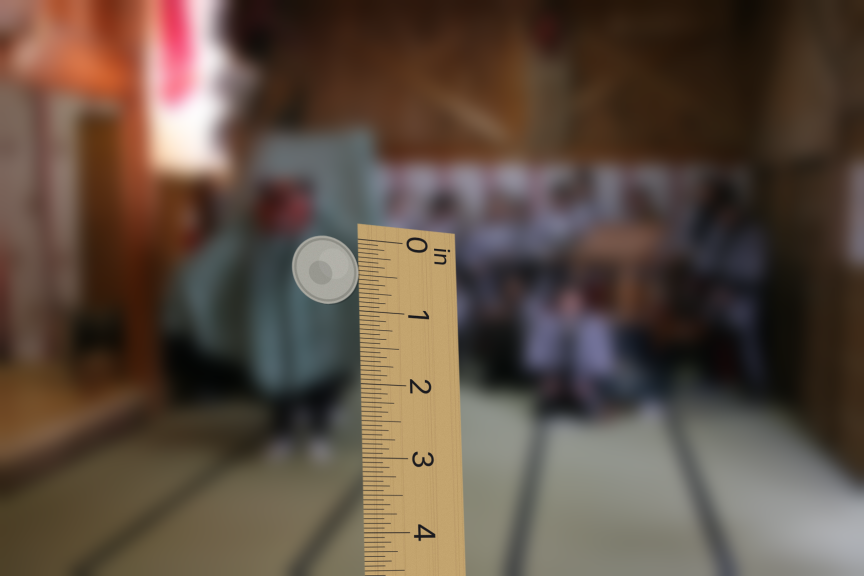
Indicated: 0.9375in
